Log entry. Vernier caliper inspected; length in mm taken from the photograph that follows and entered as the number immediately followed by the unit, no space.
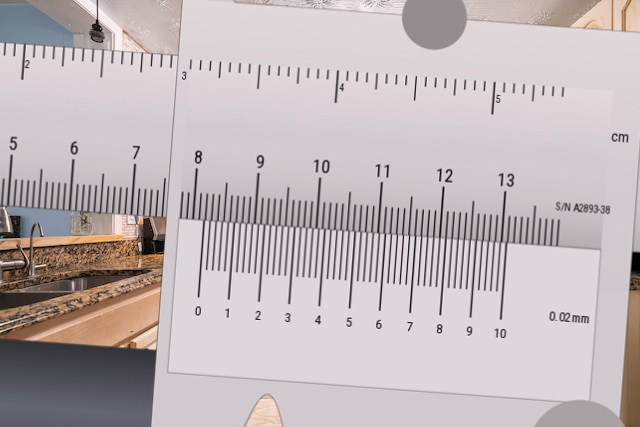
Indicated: 81.8mm
